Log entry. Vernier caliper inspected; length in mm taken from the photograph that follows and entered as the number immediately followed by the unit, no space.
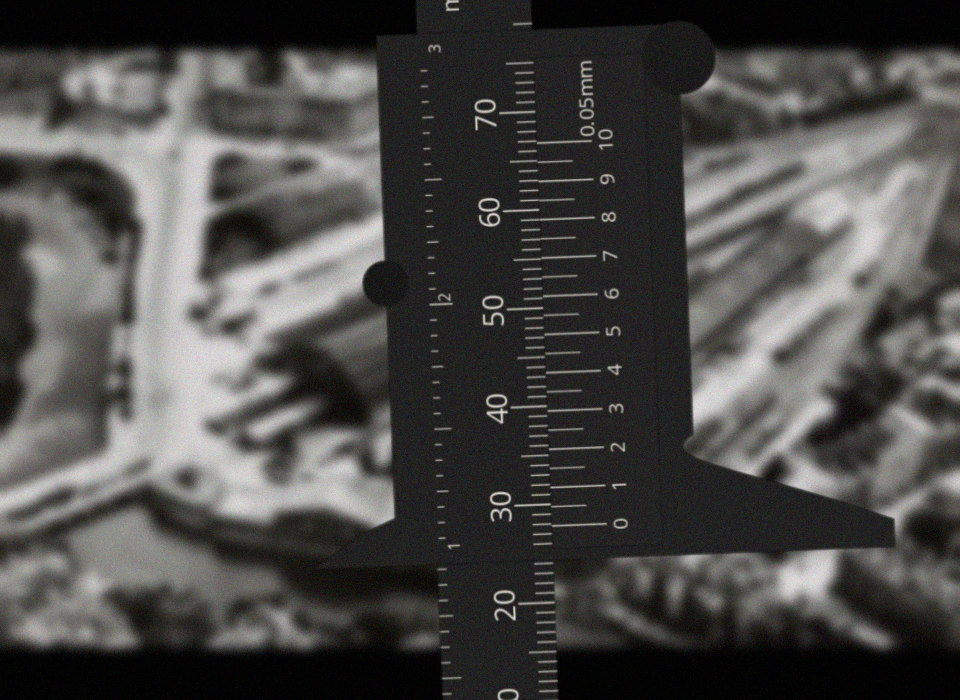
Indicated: 27.8mm
